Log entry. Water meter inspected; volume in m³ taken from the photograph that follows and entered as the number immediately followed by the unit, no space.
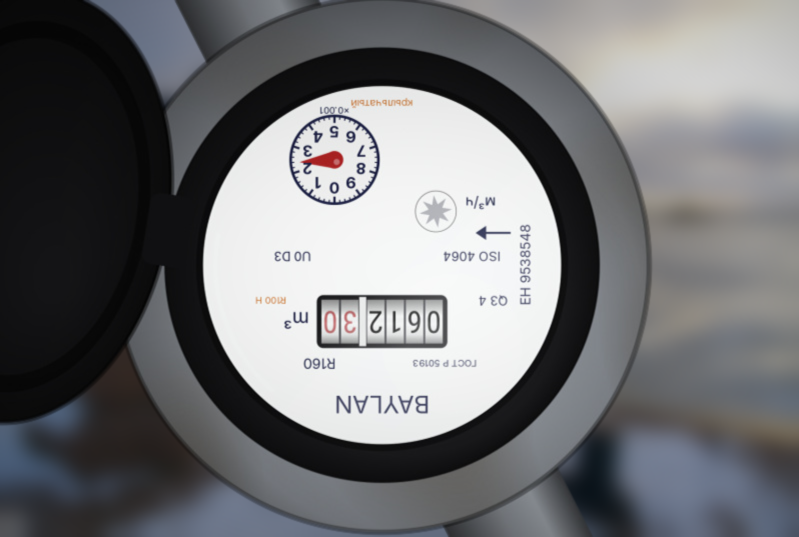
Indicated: 612.302m³
